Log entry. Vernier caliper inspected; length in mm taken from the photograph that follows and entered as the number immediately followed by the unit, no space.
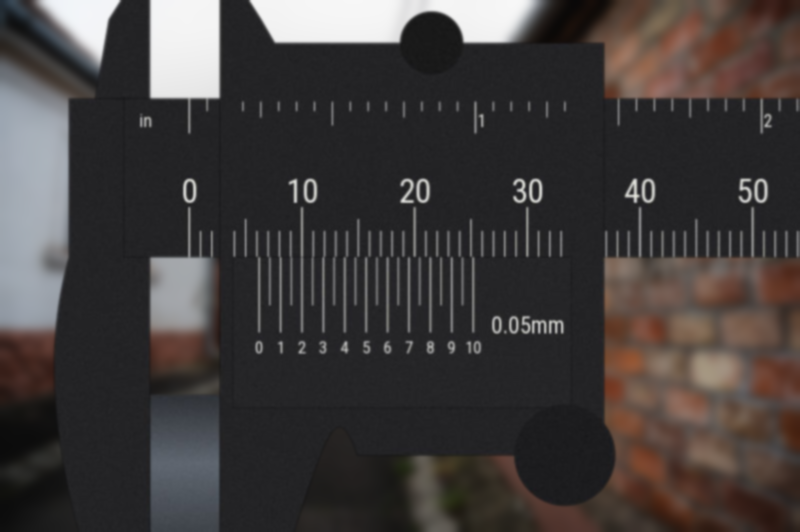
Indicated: 6.2mm
